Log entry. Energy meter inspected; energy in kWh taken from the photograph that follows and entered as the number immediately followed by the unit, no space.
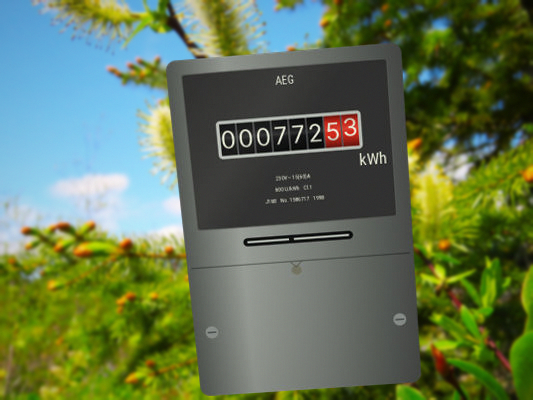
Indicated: 772.53kWh
